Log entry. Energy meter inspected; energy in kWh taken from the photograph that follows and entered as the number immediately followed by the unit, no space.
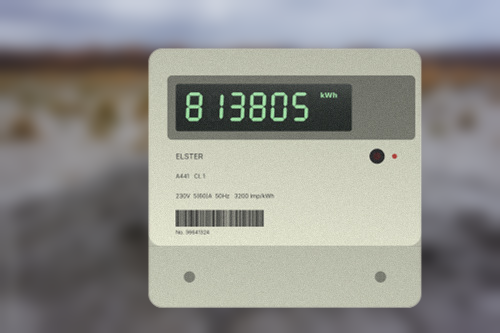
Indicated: 813805kWh
